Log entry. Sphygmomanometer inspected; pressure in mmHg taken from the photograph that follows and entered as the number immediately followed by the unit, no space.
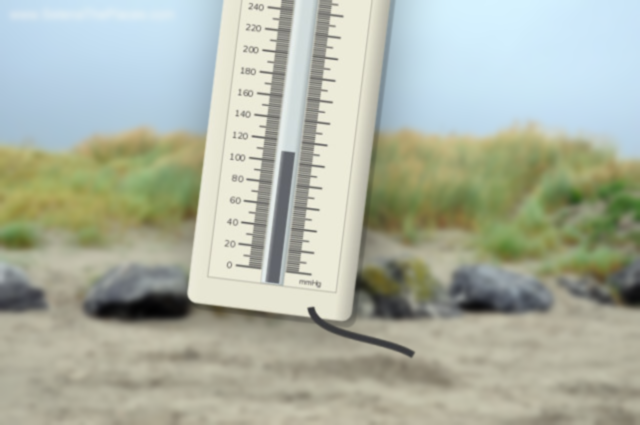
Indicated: 110mmHg
